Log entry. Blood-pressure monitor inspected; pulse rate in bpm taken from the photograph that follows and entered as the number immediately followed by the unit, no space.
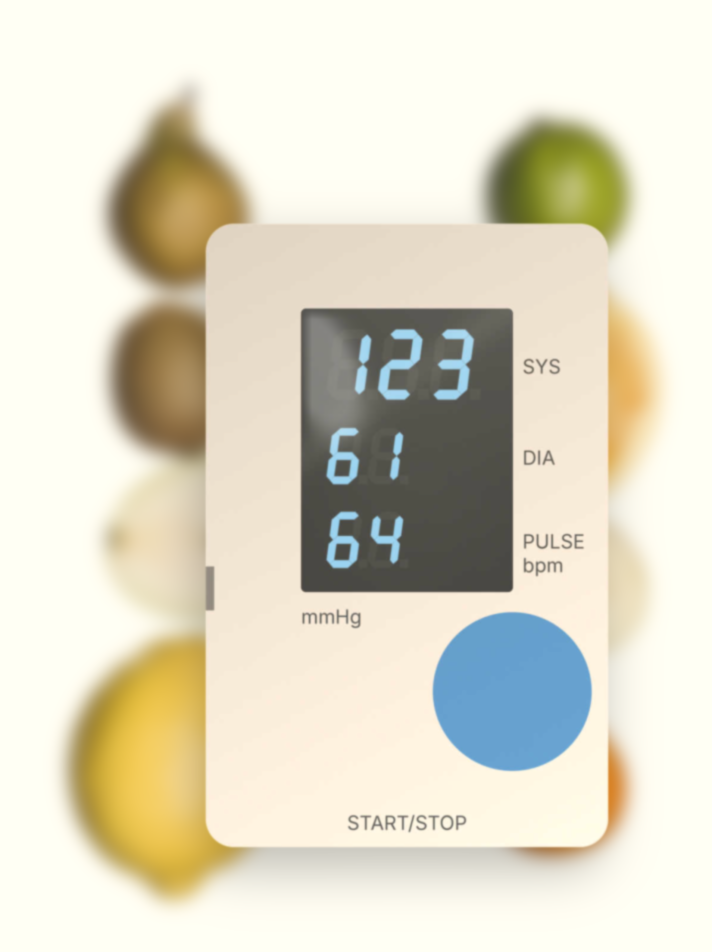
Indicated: 64bpm
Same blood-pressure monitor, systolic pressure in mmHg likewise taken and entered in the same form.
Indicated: 123mmHg
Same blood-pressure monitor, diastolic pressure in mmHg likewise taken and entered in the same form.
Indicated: 61mmHg
